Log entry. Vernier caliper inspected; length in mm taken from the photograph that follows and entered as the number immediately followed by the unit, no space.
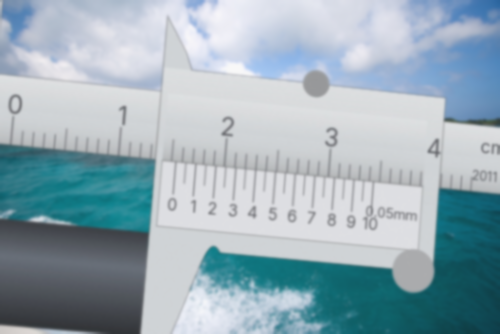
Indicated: 15.4mm
